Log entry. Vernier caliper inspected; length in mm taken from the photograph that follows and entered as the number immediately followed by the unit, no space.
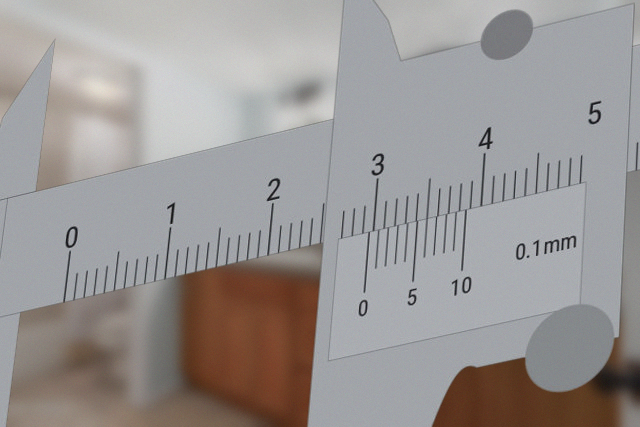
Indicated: 29.6mm
